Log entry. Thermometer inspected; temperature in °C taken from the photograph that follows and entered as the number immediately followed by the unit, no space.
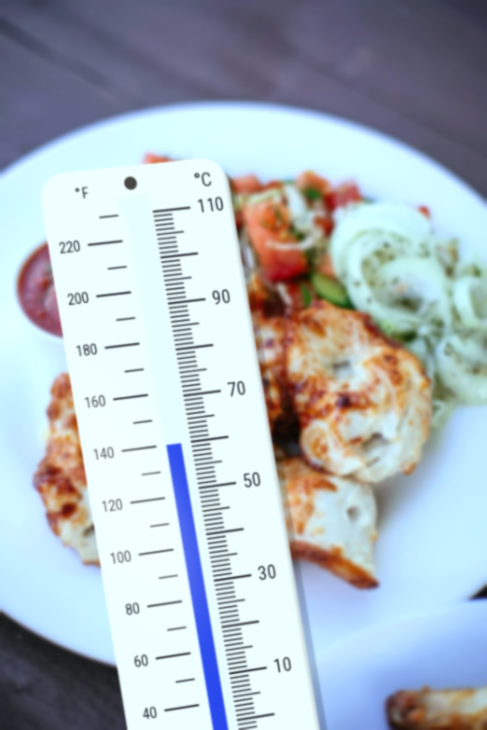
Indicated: 60°C
